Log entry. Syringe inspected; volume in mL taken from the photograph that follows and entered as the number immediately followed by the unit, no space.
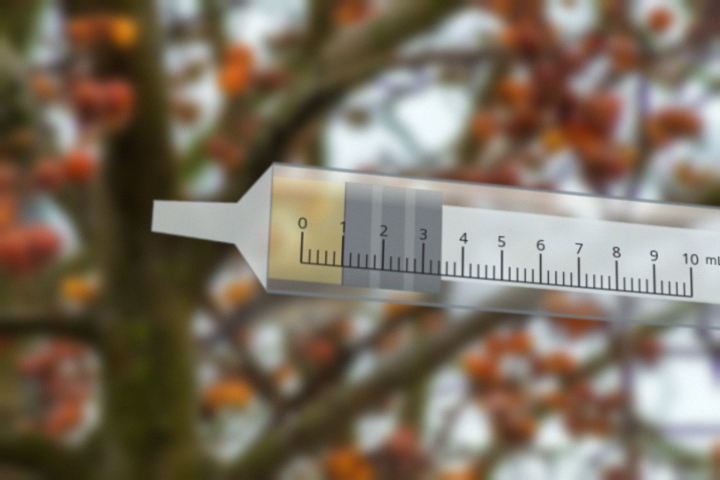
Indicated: 1mL
